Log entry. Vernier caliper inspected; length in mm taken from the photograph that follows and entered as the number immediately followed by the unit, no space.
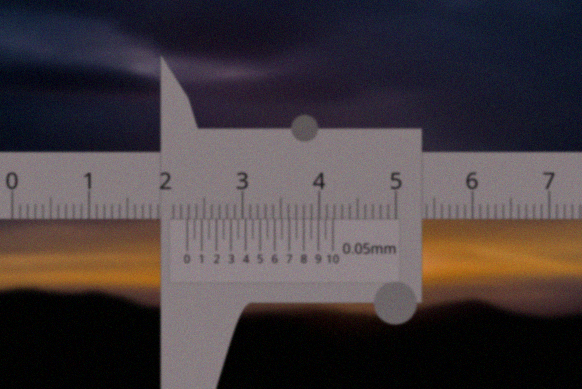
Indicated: 22.8mm
